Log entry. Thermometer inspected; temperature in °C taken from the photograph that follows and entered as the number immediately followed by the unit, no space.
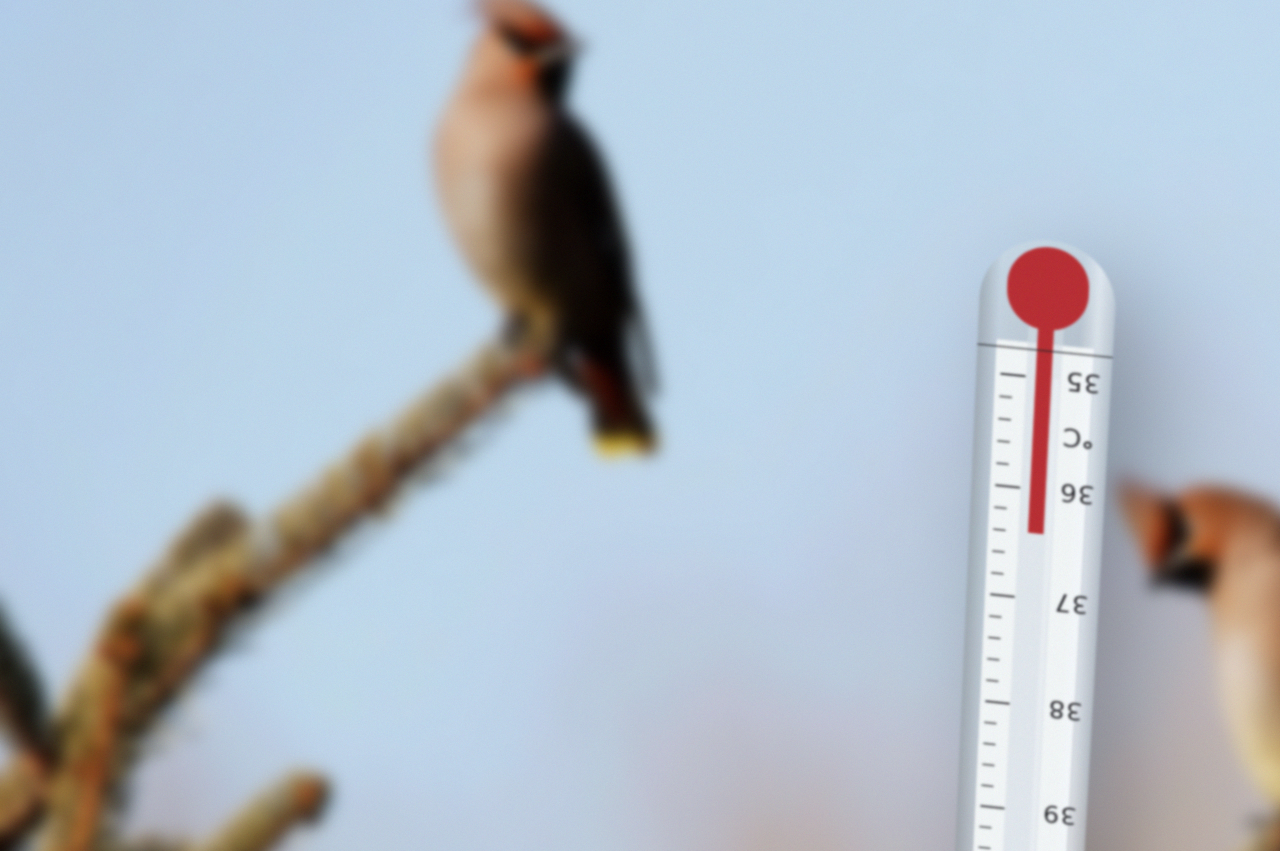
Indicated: 36.4°C
